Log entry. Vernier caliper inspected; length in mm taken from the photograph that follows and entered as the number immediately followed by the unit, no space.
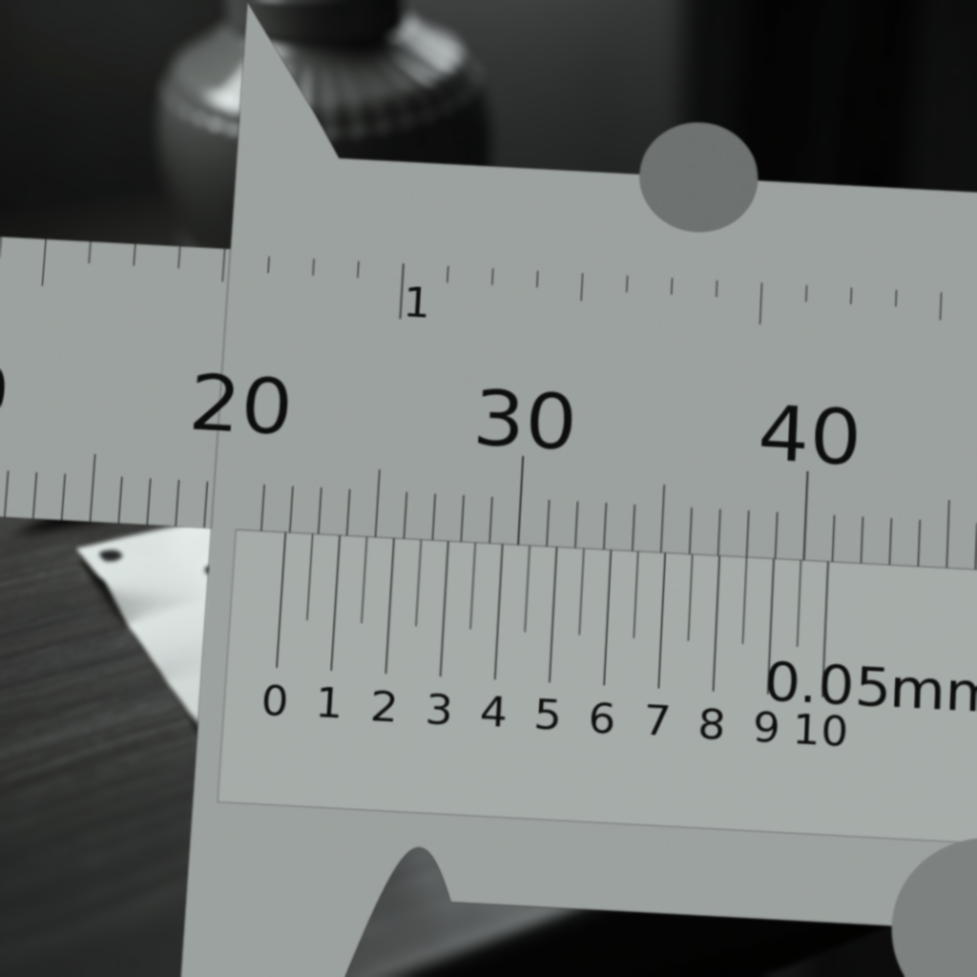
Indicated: 21.85mm
